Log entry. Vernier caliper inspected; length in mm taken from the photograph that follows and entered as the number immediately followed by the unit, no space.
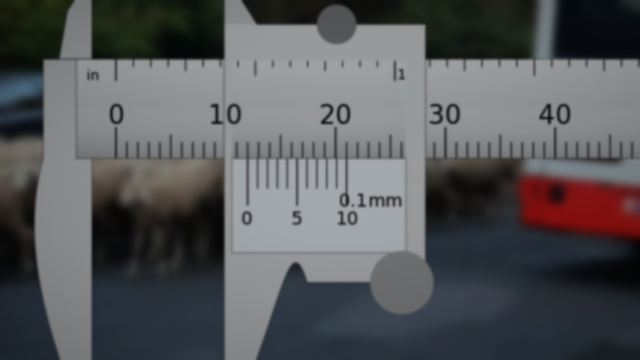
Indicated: 12.0mm
